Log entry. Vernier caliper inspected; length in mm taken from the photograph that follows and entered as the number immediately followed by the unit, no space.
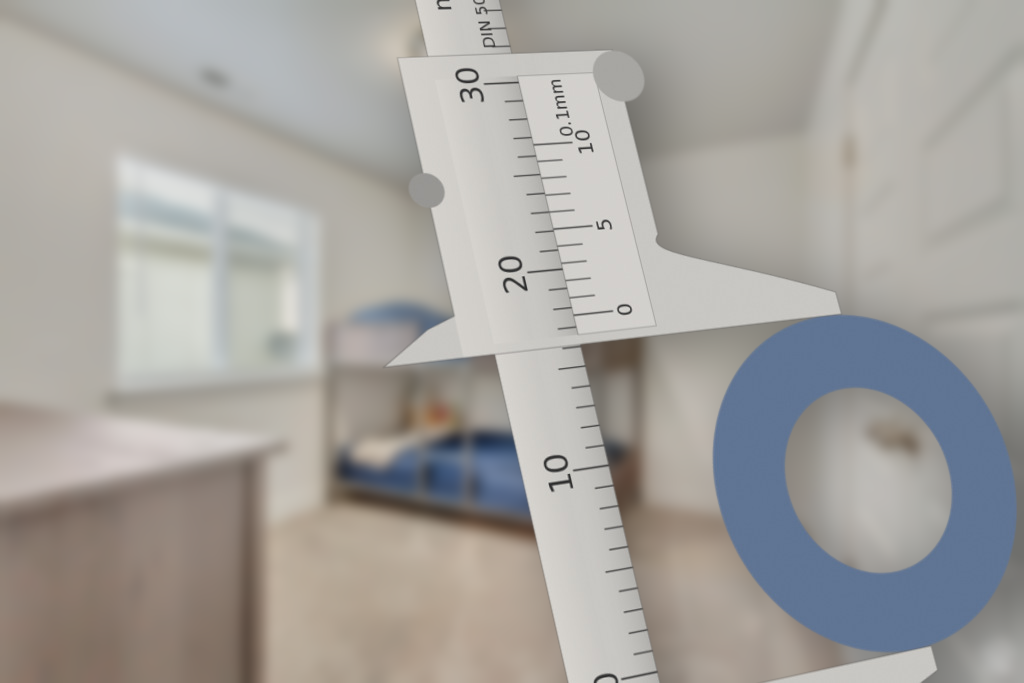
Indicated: 17.6mm
